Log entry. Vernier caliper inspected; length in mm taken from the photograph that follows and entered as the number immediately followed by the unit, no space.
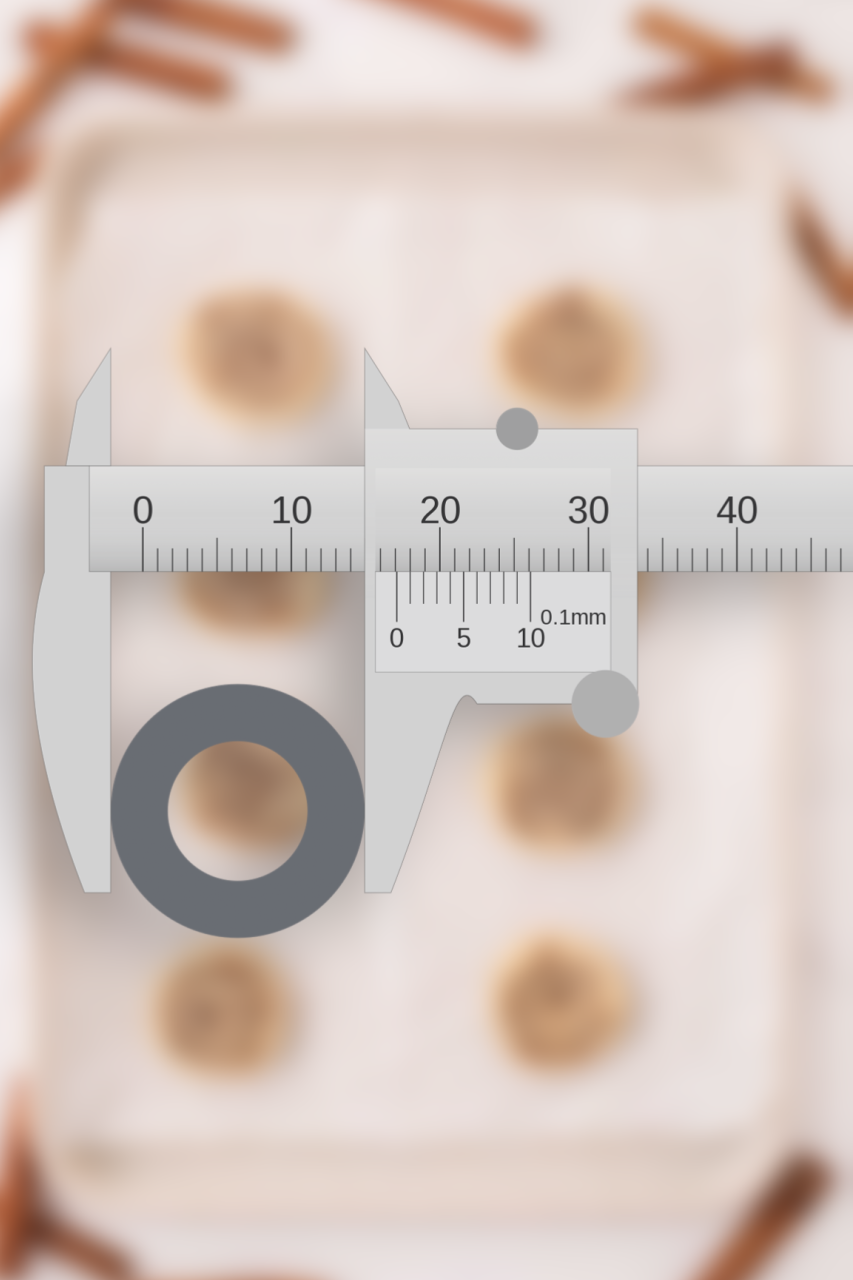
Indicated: 17.1mm
